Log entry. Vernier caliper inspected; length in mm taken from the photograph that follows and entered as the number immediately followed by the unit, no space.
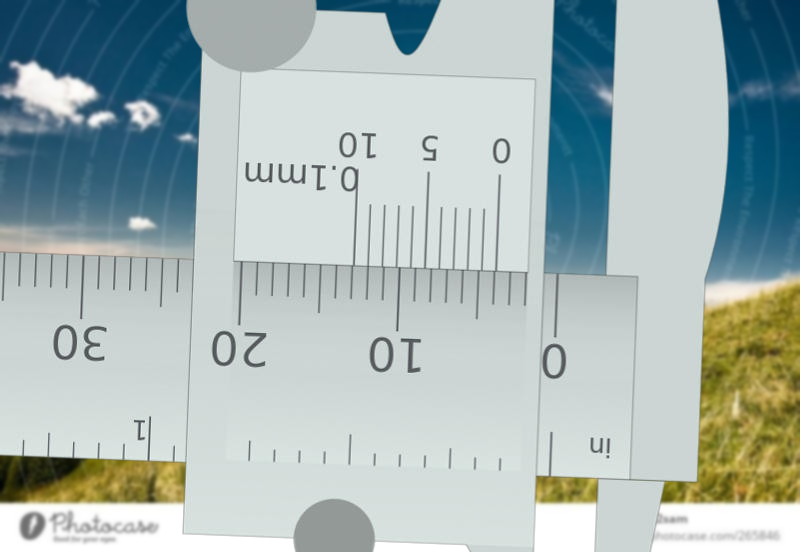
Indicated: 3.9mm
